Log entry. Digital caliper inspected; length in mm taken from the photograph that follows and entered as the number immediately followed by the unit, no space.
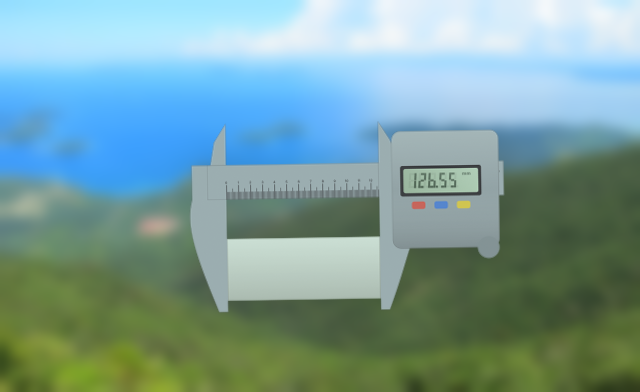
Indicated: 126.55mm
